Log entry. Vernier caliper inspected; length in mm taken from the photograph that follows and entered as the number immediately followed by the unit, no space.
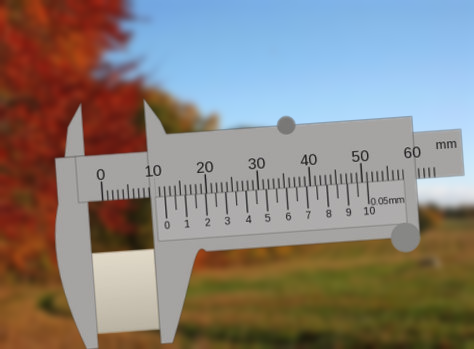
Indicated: 12.0mm
